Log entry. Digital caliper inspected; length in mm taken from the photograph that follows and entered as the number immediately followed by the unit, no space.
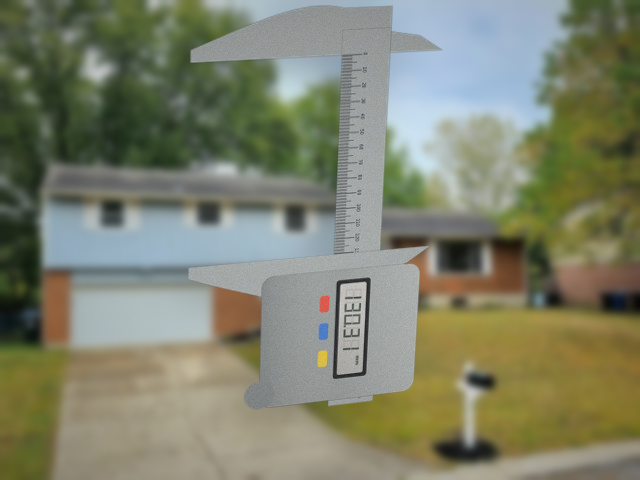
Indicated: 130.31mm
